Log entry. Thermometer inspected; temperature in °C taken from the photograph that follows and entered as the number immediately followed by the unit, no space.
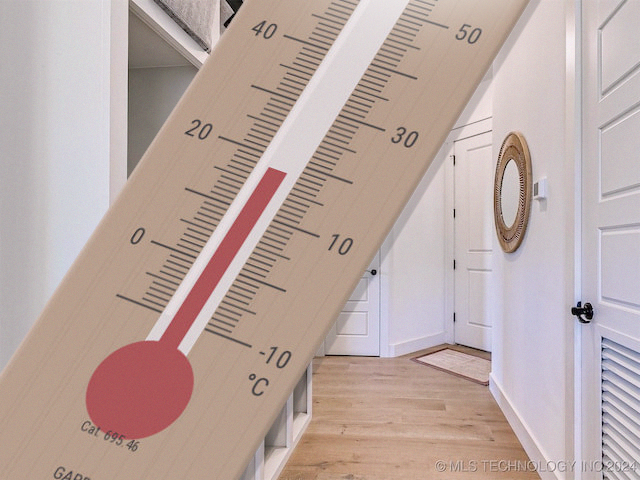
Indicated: 18°C
